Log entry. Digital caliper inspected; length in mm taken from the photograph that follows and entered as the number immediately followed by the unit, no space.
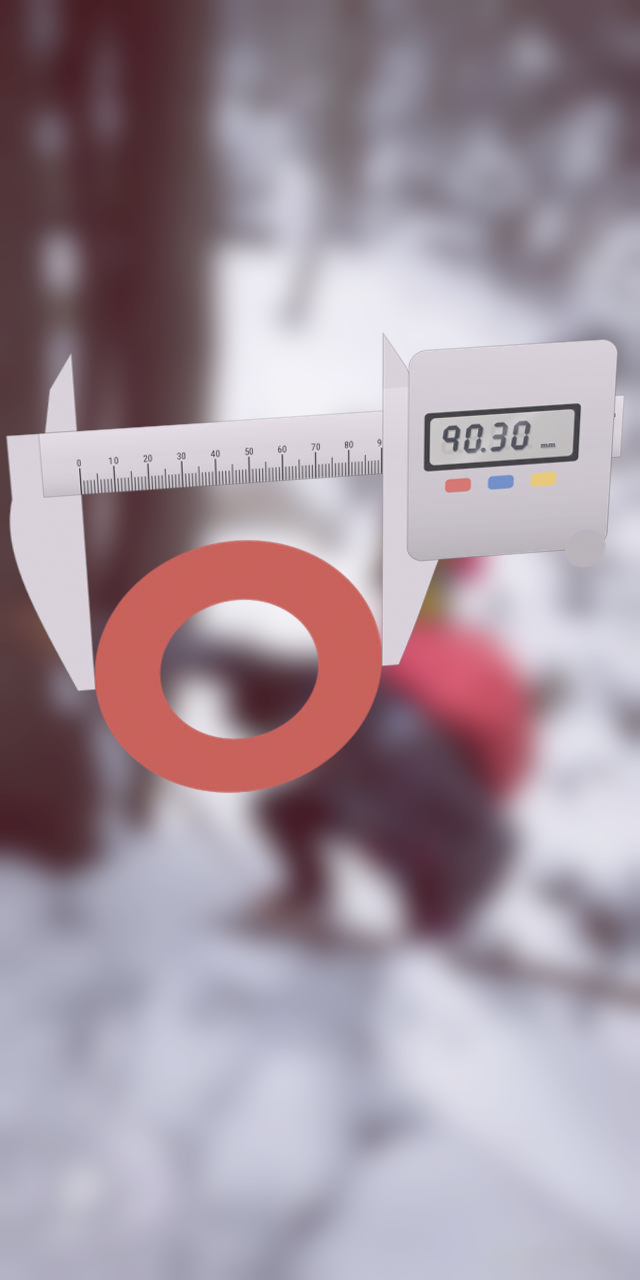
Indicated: 90.30mm
